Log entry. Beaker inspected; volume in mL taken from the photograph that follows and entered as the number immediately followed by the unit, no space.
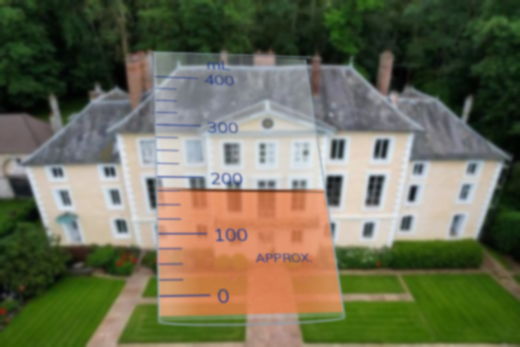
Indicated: 175mL
